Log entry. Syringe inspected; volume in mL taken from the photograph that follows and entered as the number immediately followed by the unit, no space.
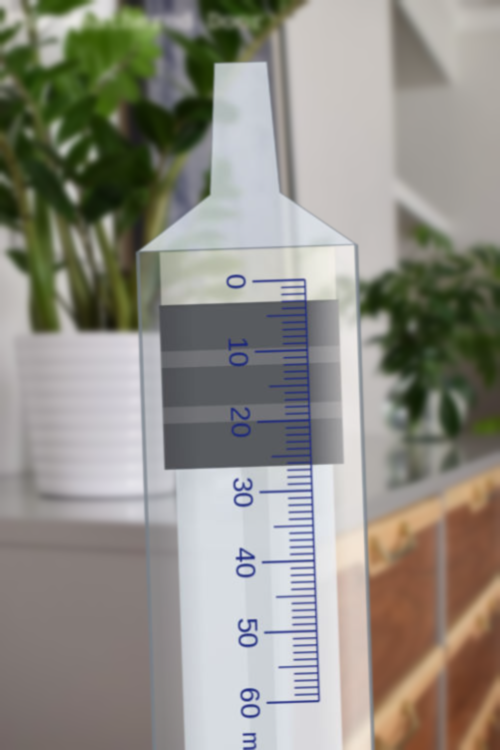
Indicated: 3mL
